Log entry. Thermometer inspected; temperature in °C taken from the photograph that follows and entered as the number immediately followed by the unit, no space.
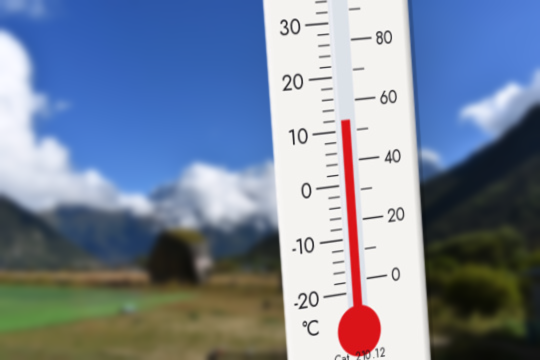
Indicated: 12°C
